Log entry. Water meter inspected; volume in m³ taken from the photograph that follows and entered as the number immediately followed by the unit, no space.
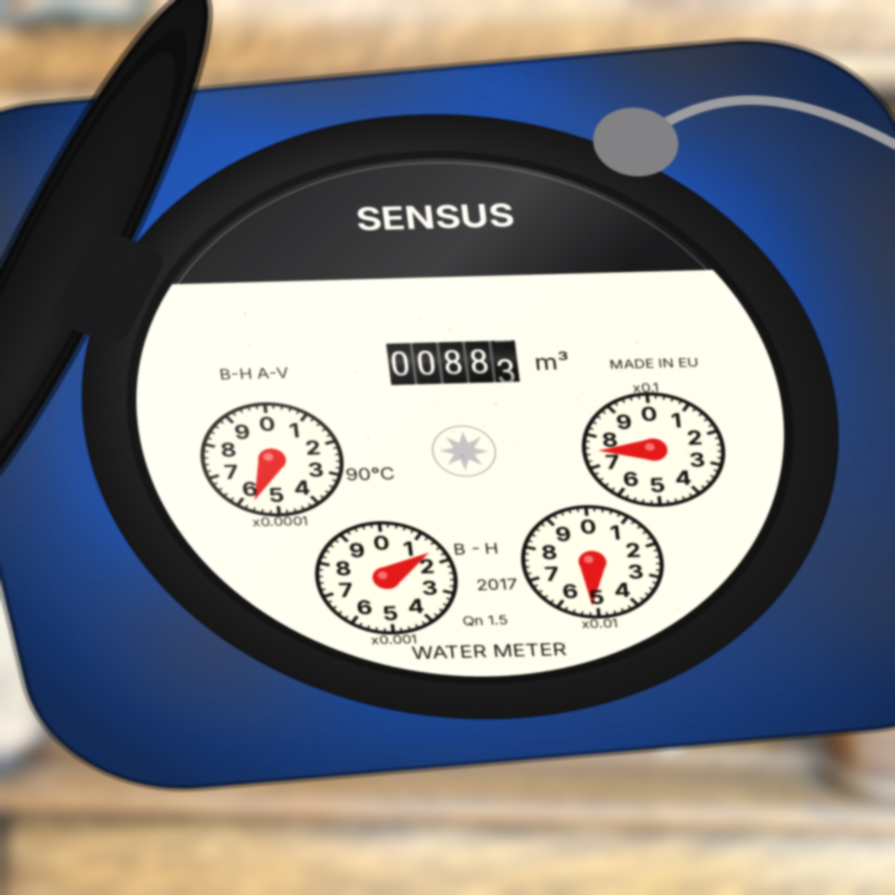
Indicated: 882.7515m³
